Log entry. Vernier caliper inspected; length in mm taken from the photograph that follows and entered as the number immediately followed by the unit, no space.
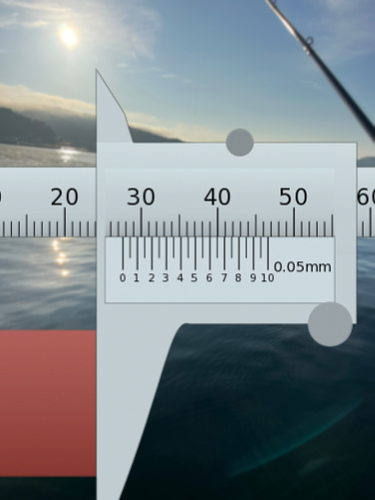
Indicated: 27.6mm
